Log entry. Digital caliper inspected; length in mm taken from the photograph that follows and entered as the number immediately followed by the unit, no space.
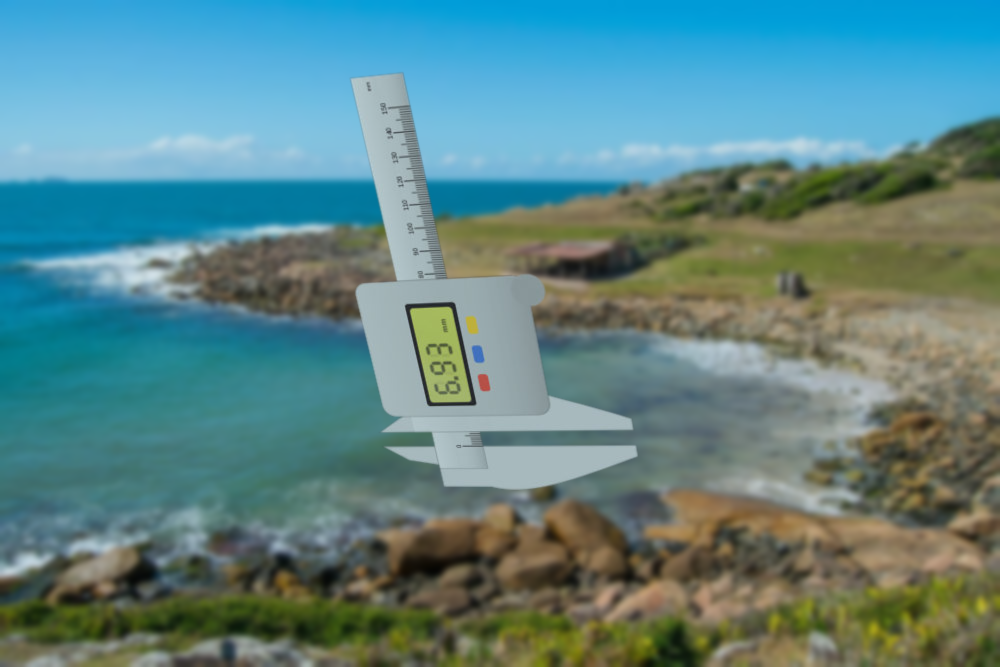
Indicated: 6.93mm
